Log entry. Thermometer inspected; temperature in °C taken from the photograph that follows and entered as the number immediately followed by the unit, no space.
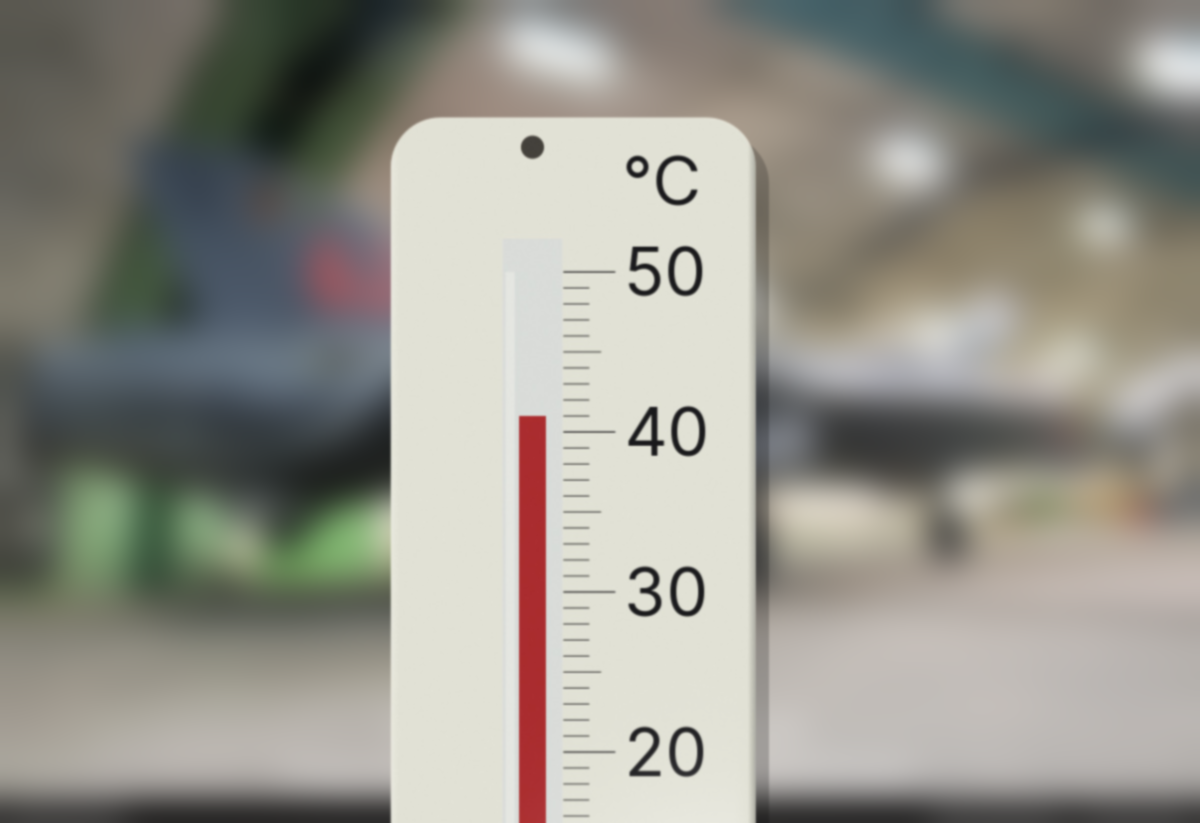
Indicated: 41°C
